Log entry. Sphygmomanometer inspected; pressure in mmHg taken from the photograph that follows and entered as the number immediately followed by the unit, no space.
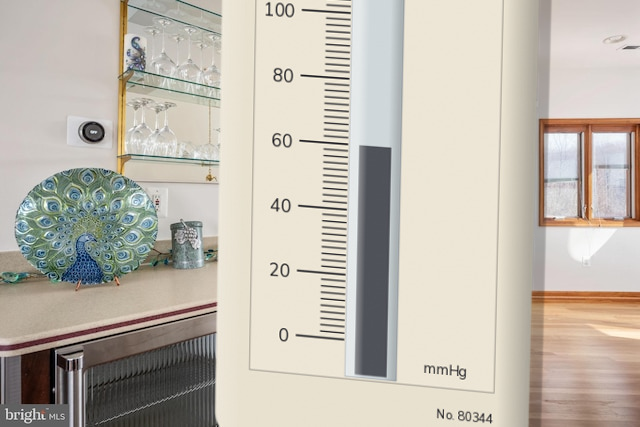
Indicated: 60mmHg
